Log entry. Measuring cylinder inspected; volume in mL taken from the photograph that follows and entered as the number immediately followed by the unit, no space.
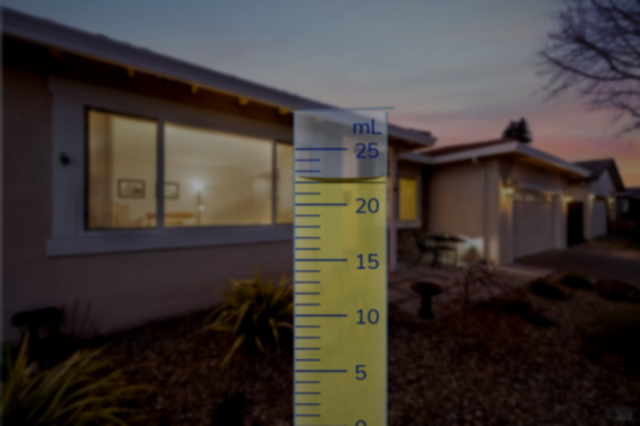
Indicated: 22mL
